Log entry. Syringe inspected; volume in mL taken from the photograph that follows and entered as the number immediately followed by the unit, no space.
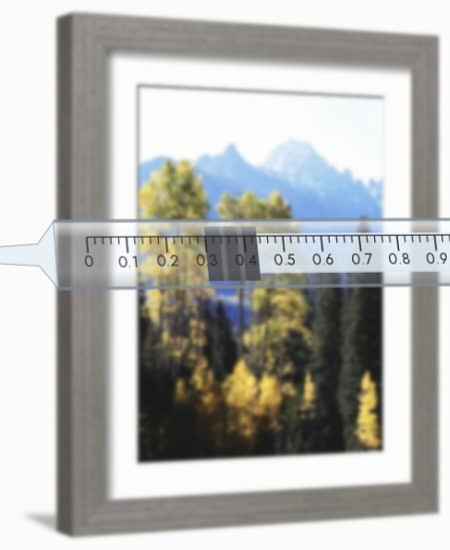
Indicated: 0.3mL
